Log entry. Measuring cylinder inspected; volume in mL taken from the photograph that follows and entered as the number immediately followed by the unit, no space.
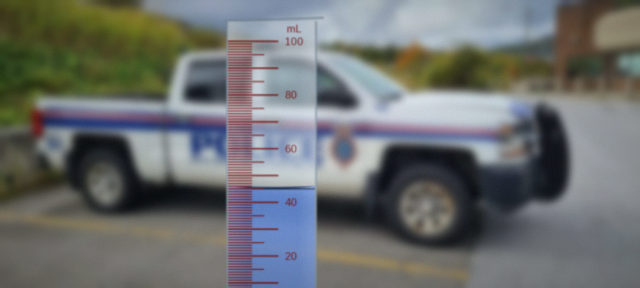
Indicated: 45mL
